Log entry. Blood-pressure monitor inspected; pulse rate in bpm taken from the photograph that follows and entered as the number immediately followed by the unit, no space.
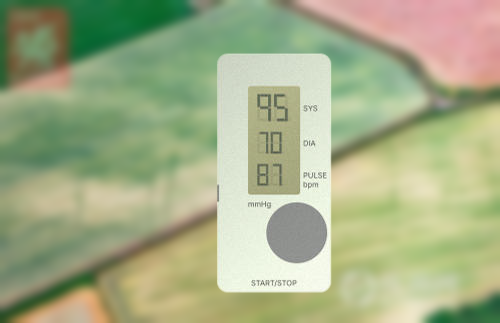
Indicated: 87bpm
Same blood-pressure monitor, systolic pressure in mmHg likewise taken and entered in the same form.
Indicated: 95mmHg
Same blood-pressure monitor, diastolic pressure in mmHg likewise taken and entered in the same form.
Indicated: 70mmHg
